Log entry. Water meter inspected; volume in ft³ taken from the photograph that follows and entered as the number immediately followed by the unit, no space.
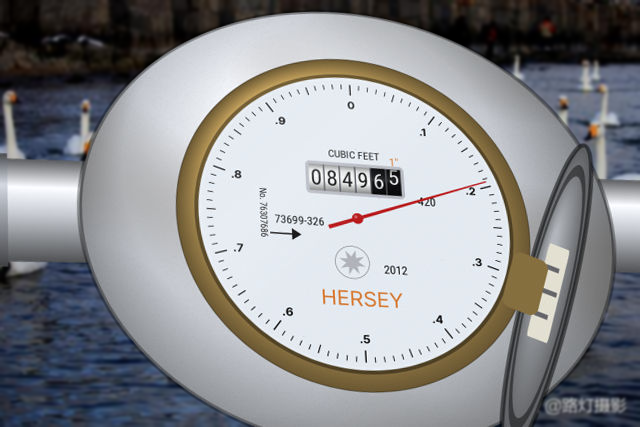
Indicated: 84965.19ft³
